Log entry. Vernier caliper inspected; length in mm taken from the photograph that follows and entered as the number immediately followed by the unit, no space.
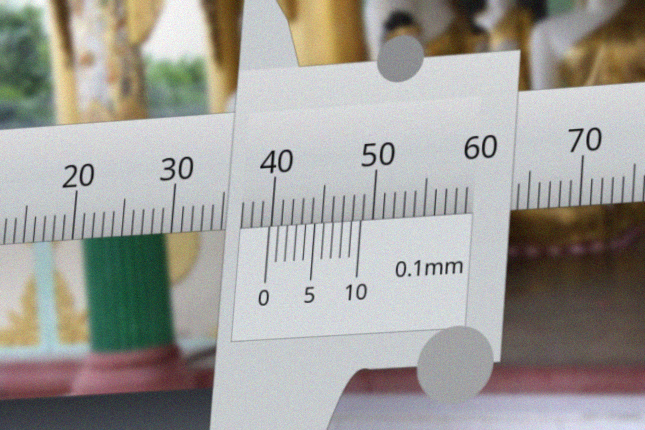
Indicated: 39.8mm
